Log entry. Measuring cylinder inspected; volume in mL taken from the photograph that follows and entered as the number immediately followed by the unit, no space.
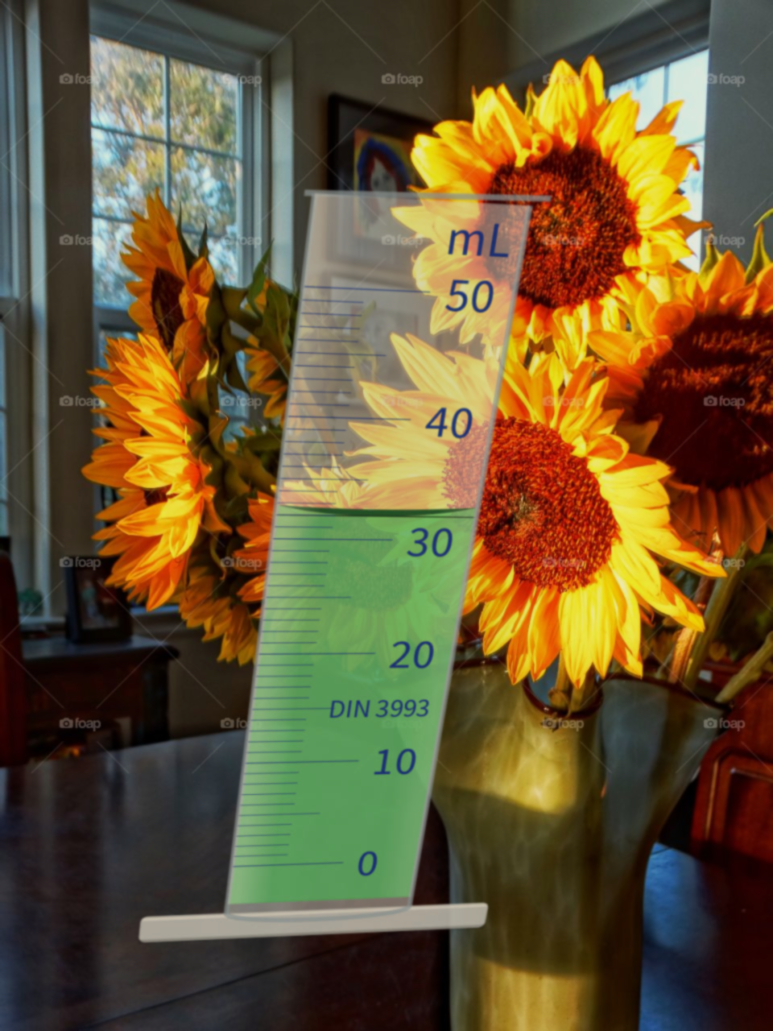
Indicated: 32mL
